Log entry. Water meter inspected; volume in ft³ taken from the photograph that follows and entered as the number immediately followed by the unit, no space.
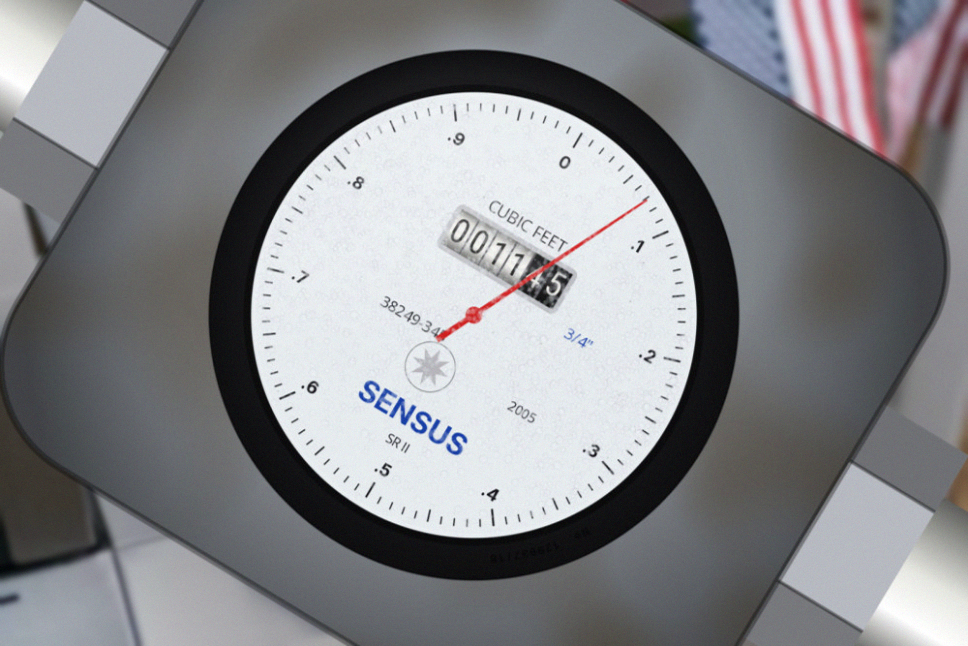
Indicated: 1145.07ft³
